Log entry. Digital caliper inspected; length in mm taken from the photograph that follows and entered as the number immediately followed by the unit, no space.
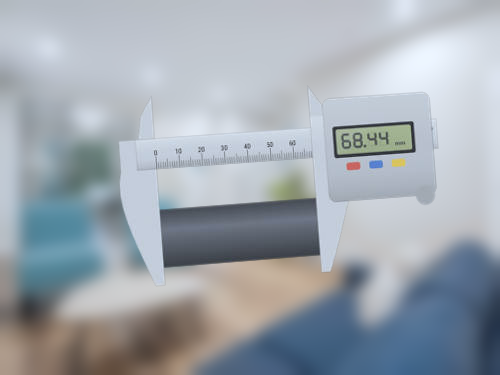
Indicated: 68.44mm
